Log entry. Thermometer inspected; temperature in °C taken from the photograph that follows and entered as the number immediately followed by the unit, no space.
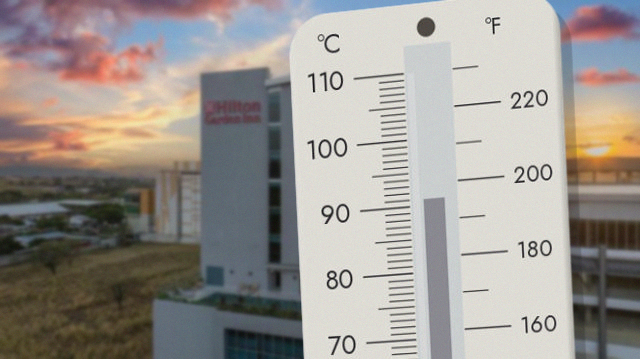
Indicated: 91°C
